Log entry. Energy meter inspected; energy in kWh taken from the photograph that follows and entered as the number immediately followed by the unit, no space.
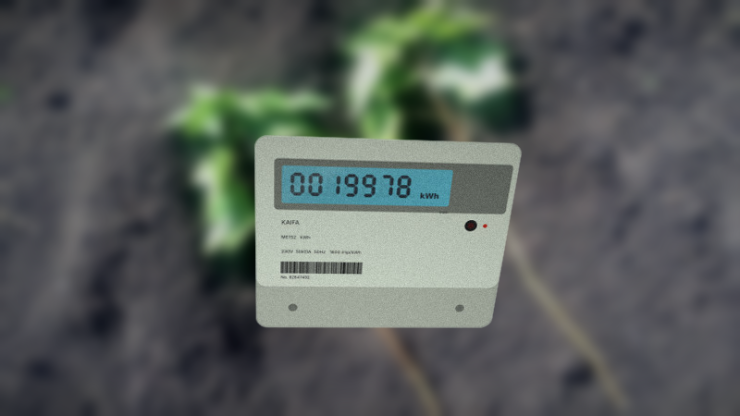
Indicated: 19978kWh
